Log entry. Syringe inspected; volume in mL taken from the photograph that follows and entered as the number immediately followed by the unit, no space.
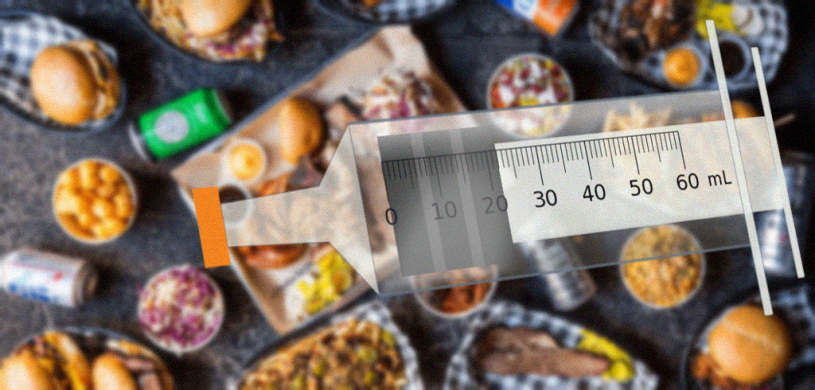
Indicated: 0mL
